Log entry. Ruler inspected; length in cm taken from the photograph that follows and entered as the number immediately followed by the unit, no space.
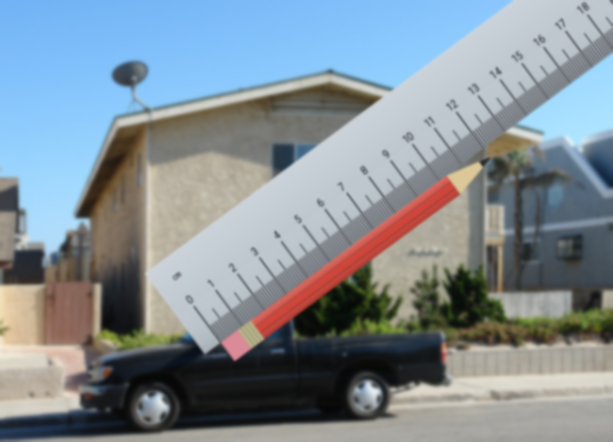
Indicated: 12cm
